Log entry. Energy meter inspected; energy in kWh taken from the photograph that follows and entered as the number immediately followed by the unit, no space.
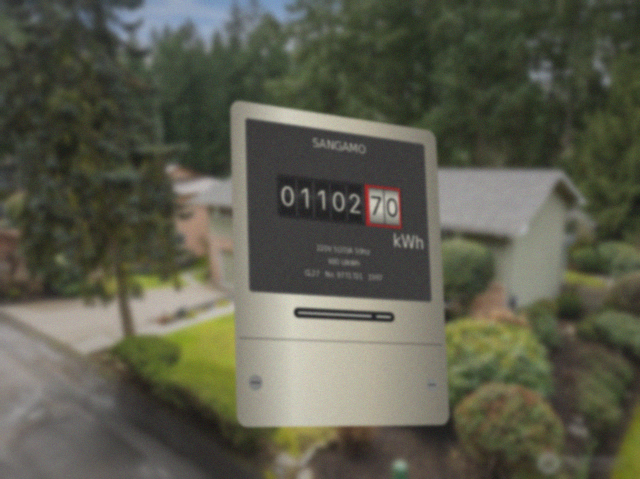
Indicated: 1102.70kWh
